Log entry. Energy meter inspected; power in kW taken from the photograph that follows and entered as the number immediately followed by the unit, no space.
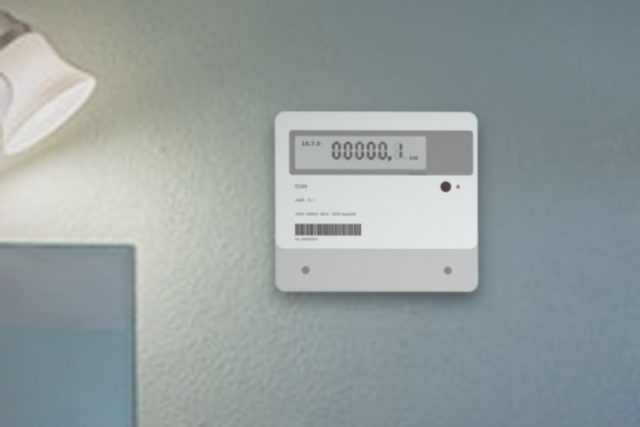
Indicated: 0.1kW
